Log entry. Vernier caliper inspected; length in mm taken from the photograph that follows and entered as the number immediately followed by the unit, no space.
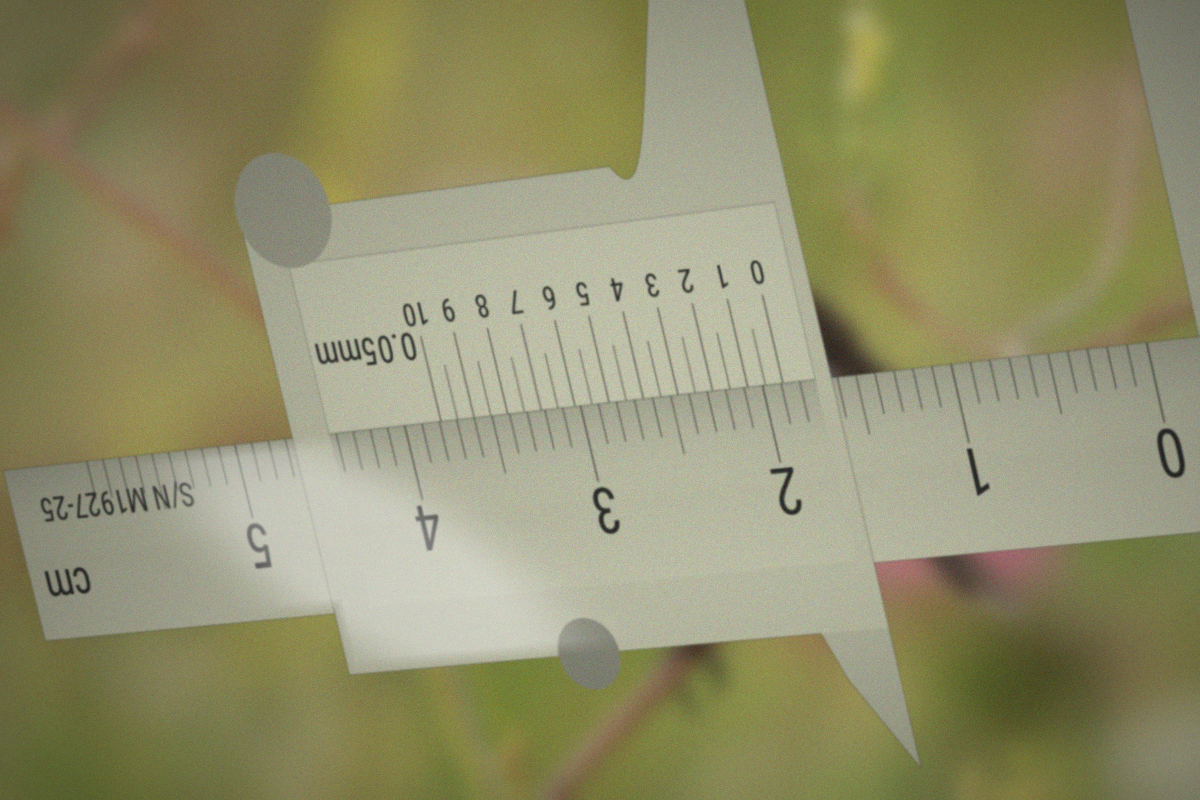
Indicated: 18.9mm
